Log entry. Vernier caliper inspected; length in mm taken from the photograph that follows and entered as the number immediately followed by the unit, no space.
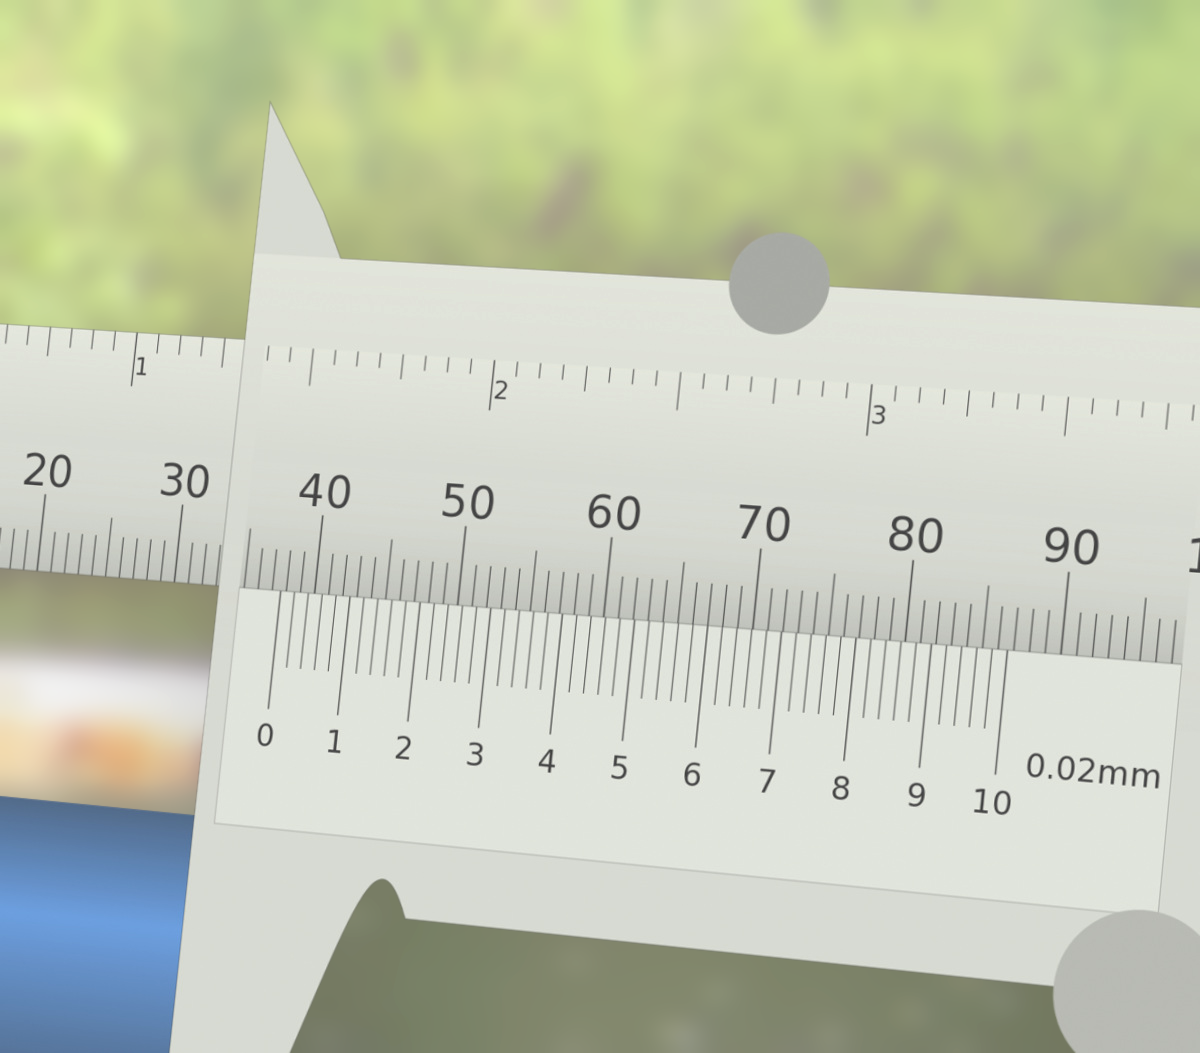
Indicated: 37.6mm
